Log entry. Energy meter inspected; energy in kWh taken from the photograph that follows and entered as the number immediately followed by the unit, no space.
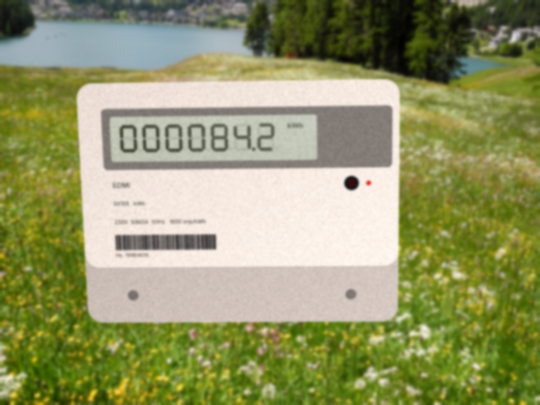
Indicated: 84.2kWh
